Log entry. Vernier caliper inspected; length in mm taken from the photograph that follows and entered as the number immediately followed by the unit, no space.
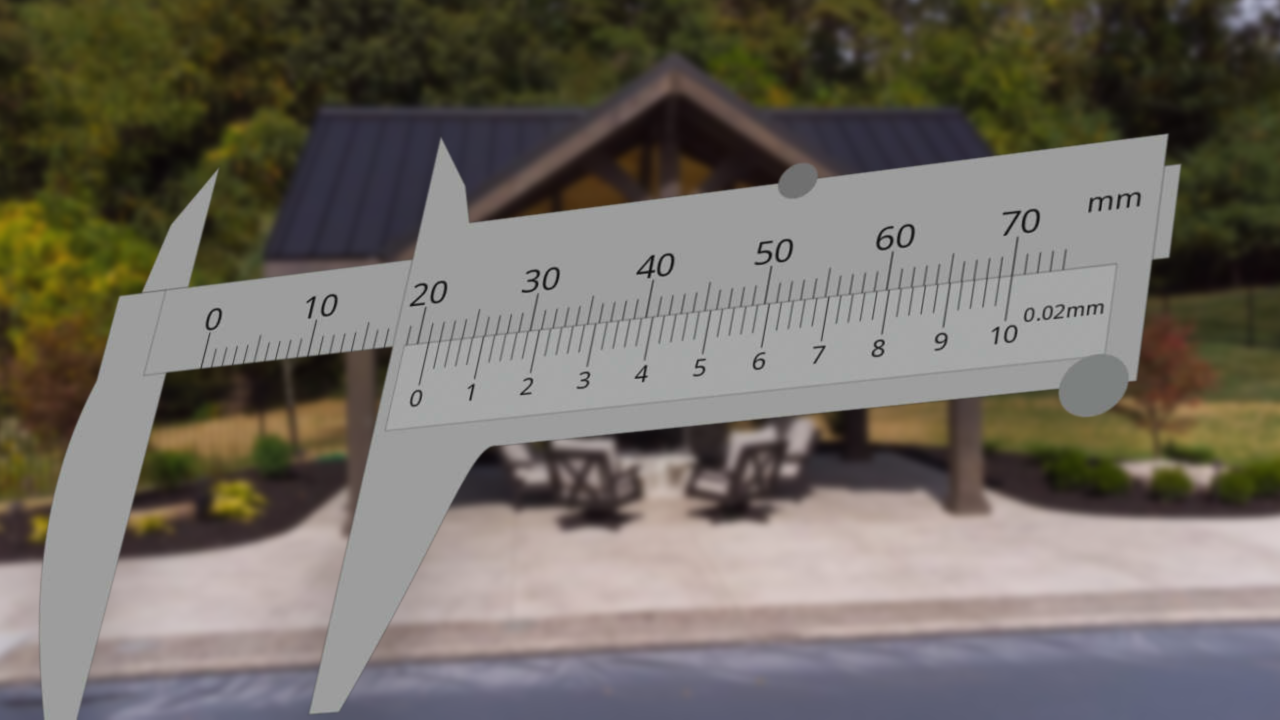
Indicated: 21.0mm
